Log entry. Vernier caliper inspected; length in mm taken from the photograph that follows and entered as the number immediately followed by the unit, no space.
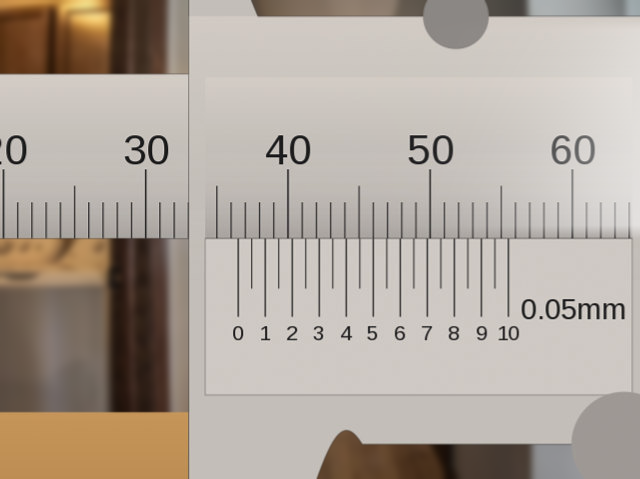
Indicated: 36.5mm
